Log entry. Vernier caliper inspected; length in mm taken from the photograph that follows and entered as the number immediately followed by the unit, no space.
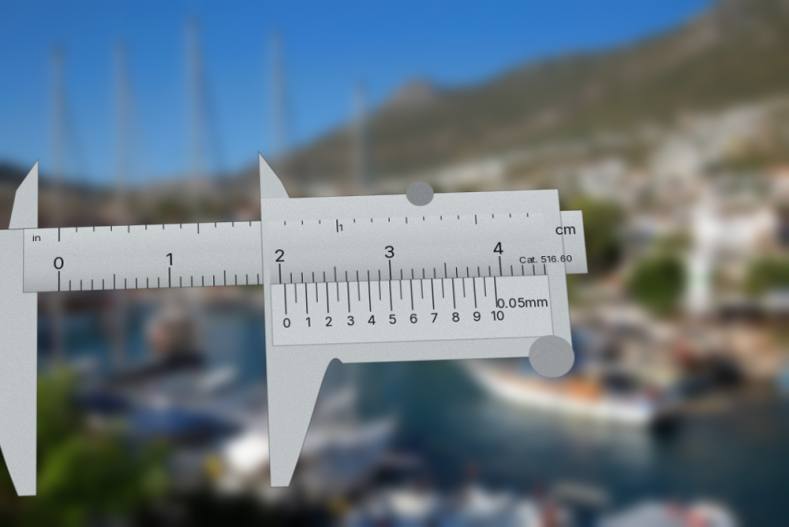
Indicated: 20.4mm
